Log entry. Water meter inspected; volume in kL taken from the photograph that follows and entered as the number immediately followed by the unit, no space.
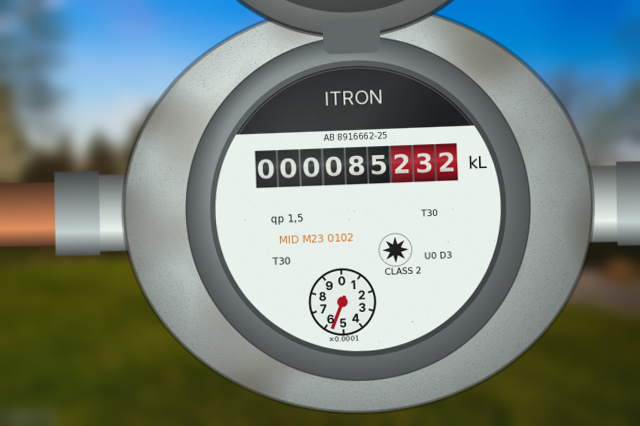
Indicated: 85.2325kL
